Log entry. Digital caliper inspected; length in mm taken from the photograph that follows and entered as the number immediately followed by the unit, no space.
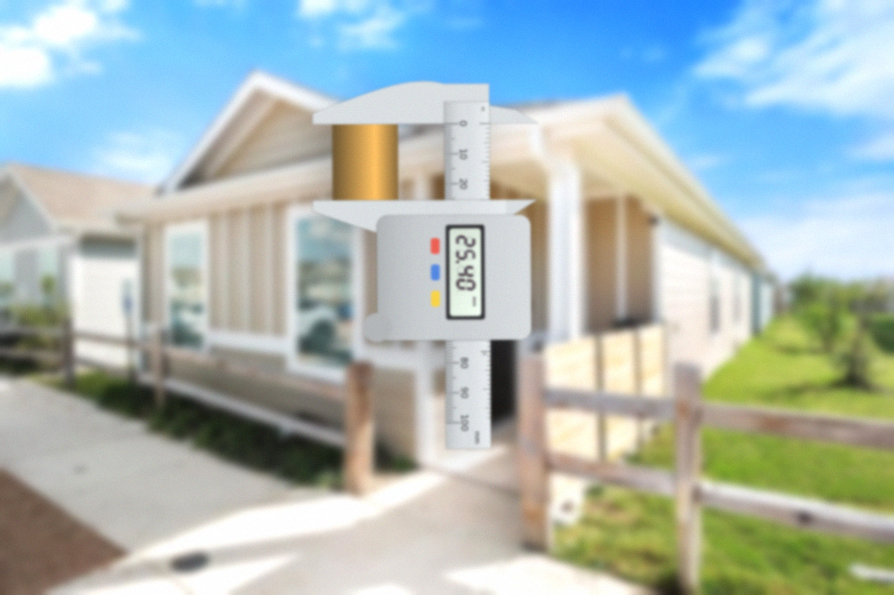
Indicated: 25.40mm
